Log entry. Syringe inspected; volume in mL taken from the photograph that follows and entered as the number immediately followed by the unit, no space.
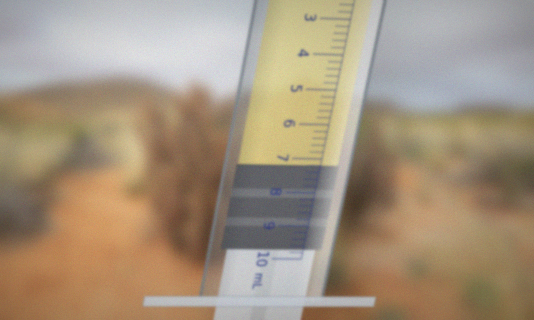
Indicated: 7.2mL
